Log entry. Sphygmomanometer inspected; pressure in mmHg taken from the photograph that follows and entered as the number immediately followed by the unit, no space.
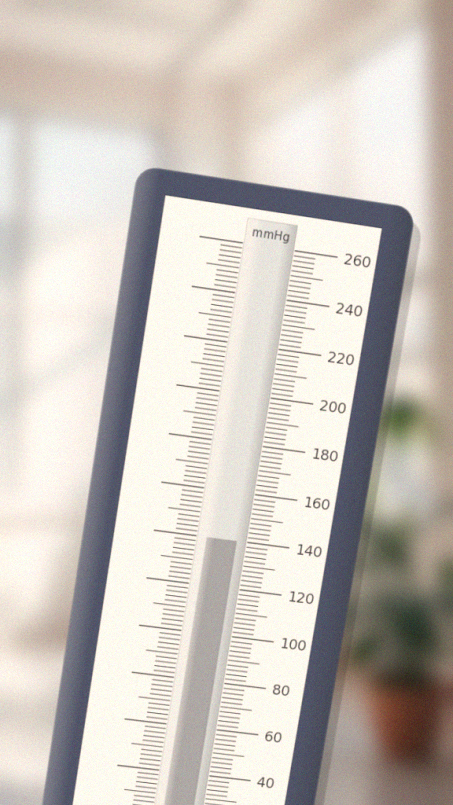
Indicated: 140mmHg
